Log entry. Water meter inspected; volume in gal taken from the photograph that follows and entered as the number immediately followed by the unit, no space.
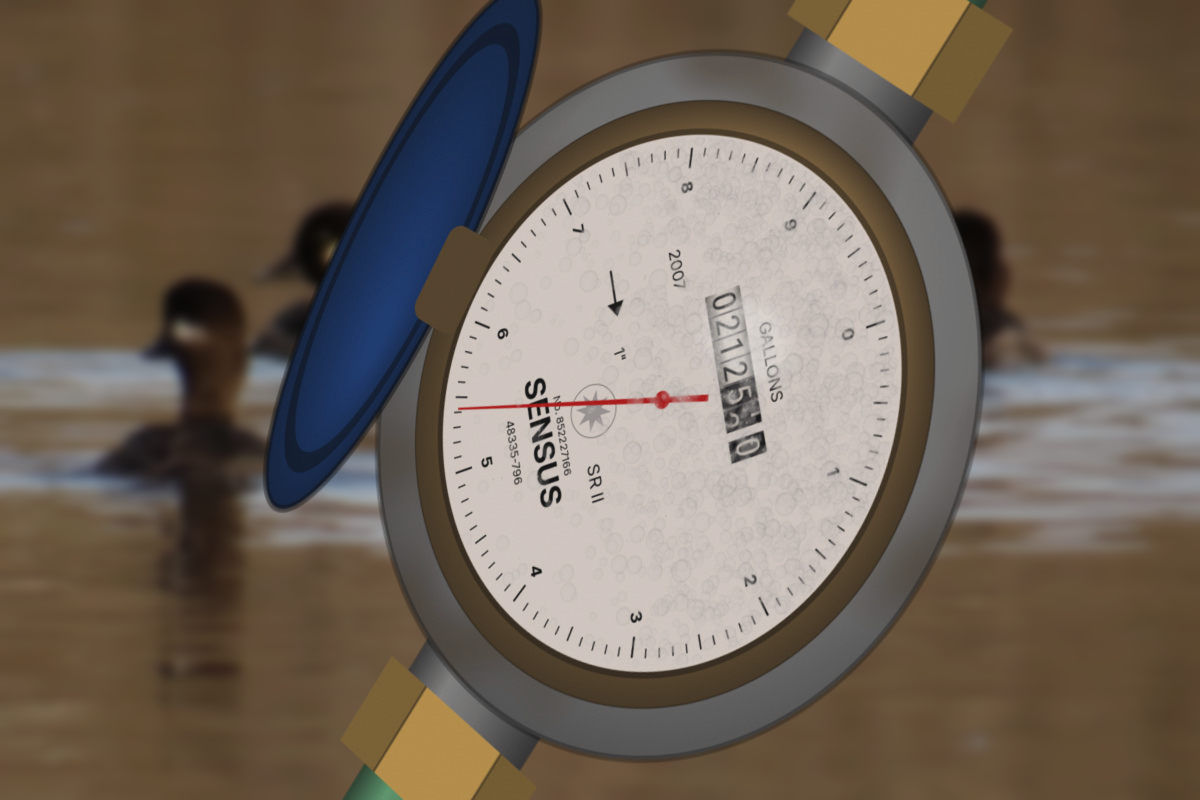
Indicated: 212515.4gal
